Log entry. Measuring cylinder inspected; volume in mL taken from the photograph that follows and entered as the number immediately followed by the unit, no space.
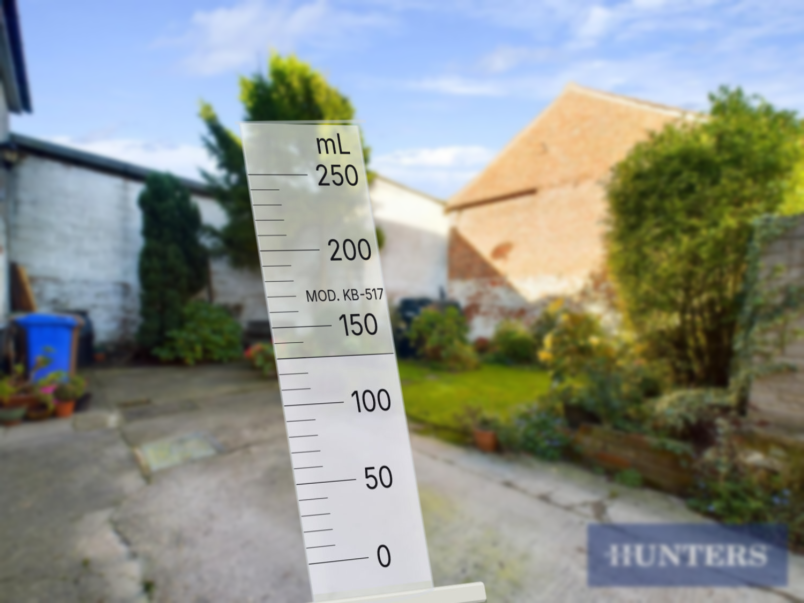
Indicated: 130mL
